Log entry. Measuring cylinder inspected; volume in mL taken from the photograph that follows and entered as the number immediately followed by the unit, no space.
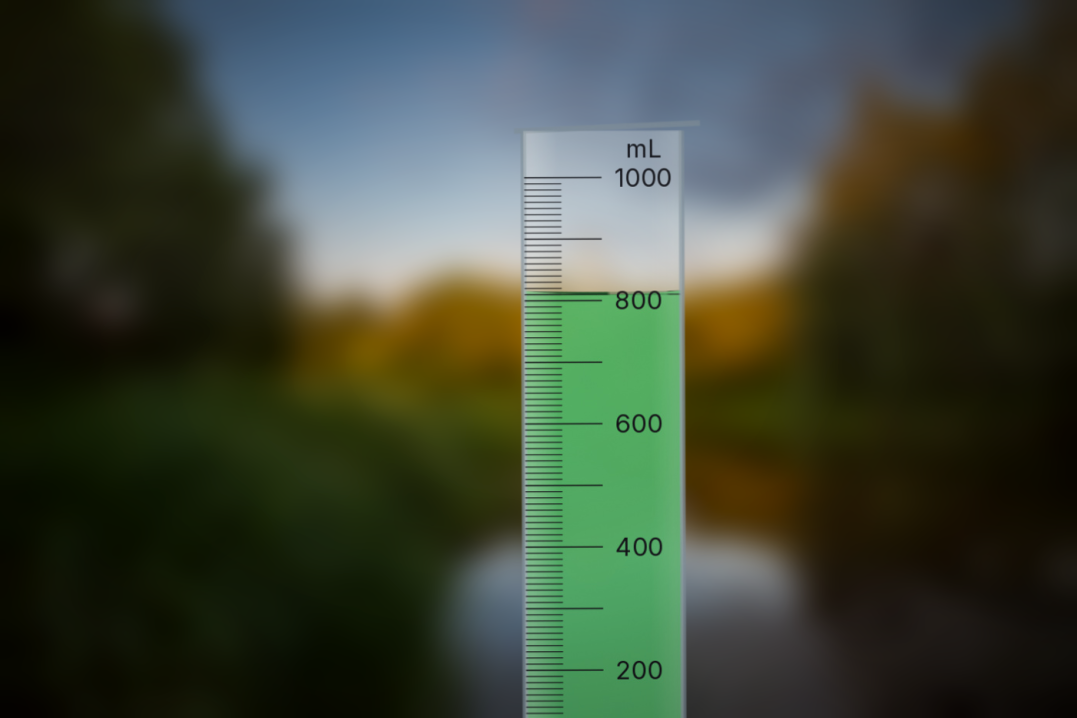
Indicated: 810mL
